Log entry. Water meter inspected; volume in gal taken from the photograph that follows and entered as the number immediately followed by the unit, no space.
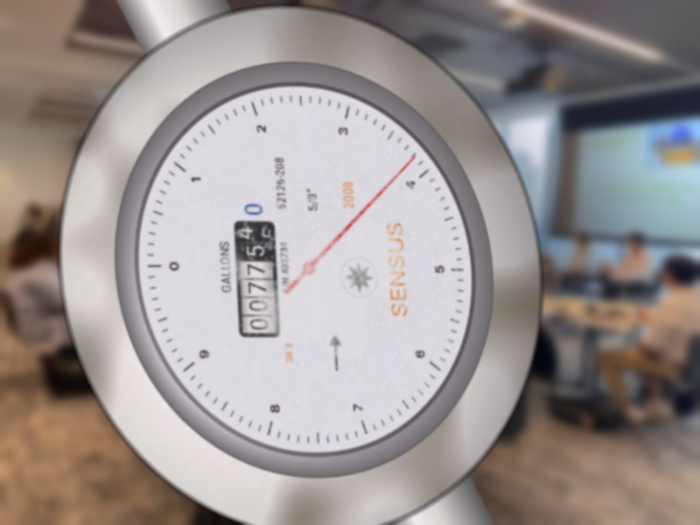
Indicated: 77543.8gal
